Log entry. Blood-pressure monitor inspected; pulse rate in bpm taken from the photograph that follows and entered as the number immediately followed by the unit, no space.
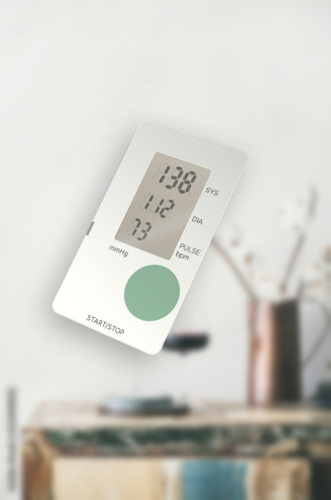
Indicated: 73bpm
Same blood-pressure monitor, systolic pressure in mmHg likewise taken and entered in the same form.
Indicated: 138mmHg
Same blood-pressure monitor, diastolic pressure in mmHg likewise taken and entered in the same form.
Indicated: 112mmHg
